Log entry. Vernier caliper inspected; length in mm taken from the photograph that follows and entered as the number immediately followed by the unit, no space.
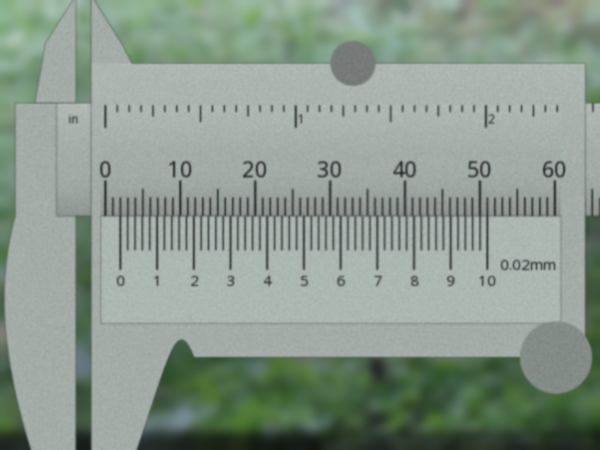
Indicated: 2.0mm
